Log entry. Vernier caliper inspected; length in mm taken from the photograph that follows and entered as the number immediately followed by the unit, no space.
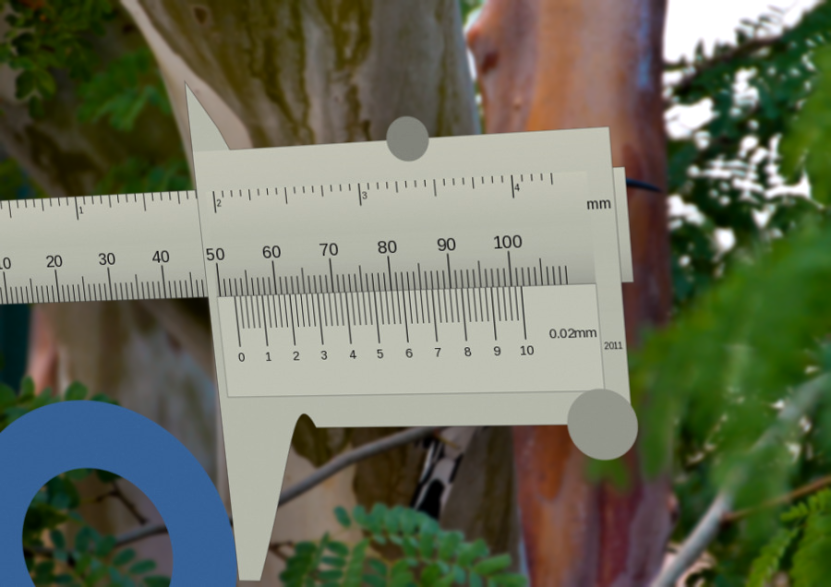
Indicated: 52.6mm
